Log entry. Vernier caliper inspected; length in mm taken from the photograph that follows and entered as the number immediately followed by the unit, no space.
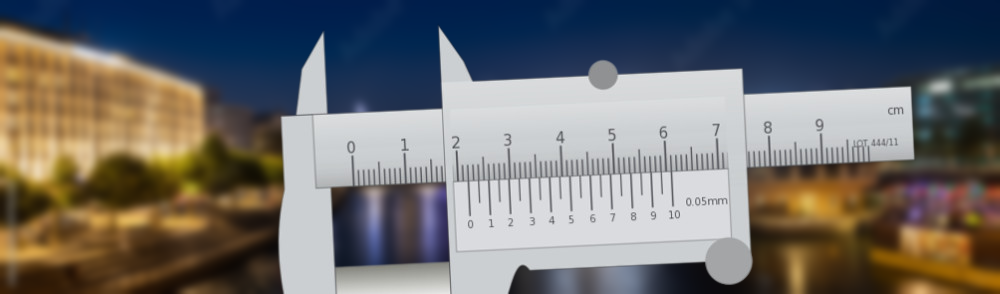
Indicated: 22.0mm
